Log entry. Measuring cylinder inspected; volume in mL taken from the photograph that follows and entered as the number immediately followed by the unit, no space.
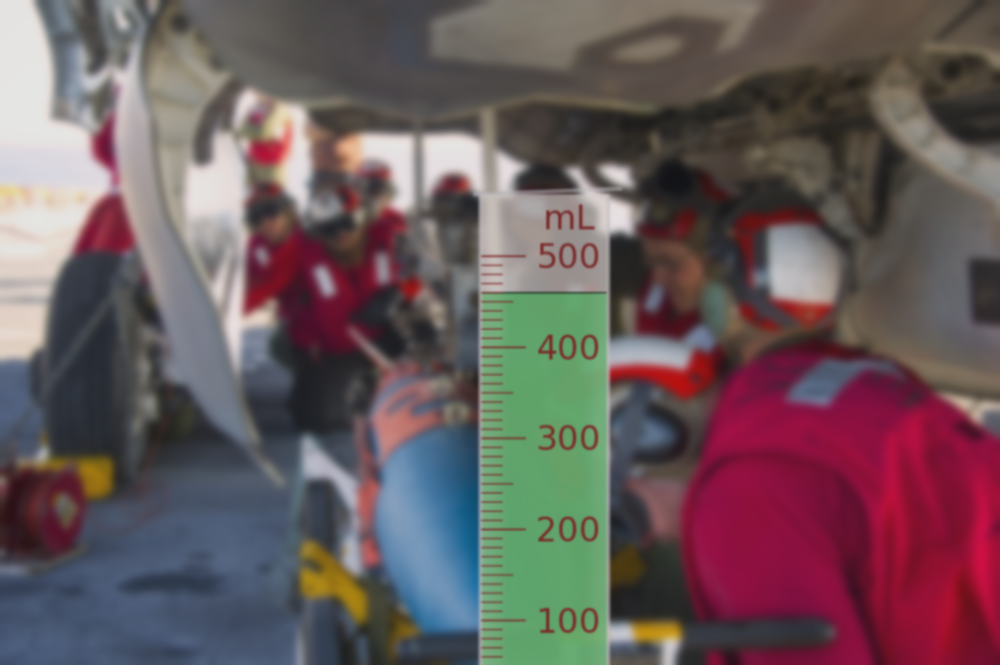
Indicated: 460mL
